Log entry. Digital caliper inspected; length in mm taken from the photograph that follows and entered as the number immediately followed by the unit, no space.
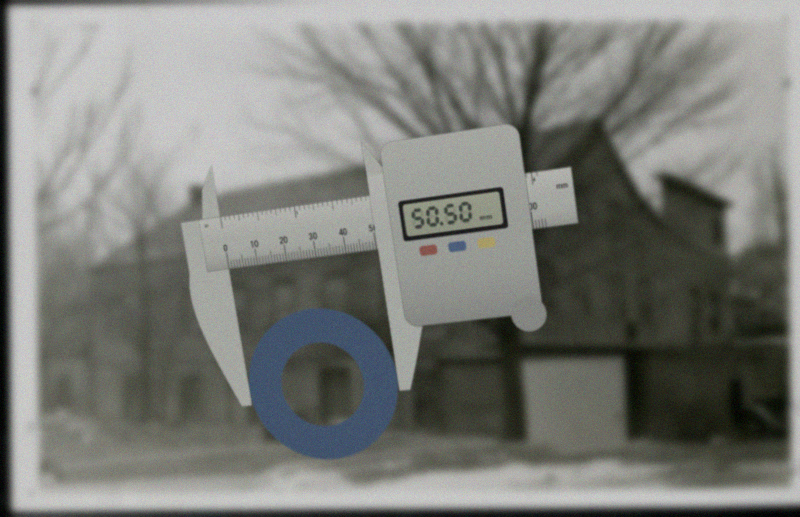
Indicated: 50.50mm
